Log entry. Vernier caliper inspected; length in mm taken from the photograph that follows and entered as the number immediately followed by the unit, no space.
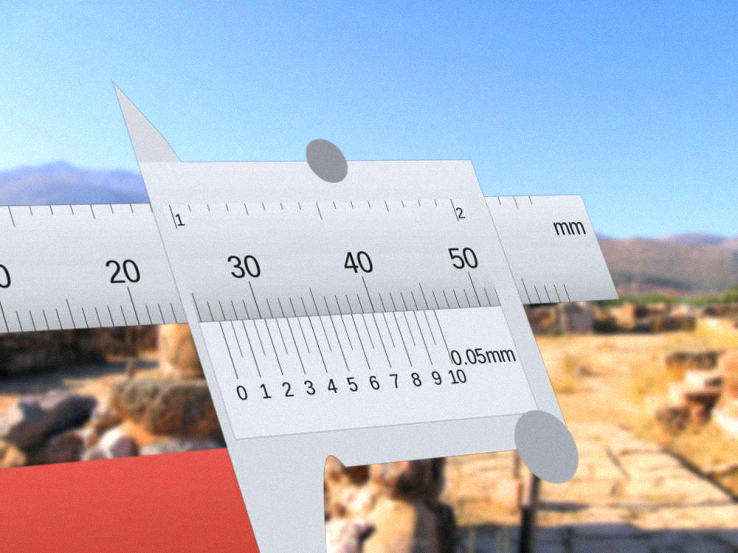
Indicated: 26.5mm
